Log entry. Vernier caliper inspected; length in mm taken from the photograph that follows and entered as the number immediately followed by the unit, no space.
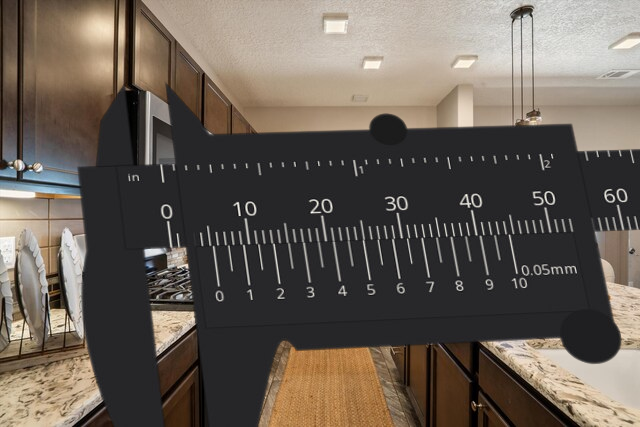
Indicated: 5.4mm
